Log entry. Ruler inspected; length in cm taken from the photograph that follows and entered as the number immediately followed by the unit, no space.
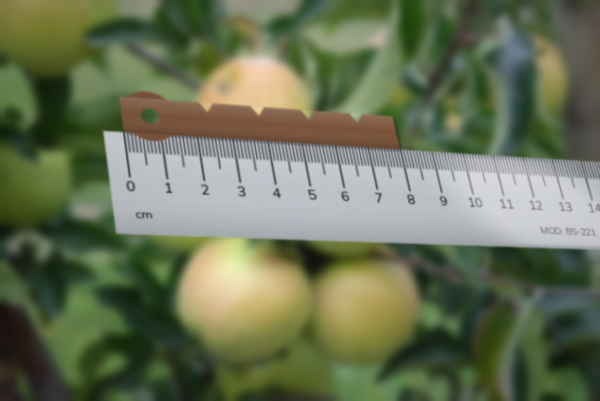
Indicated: 8cm
